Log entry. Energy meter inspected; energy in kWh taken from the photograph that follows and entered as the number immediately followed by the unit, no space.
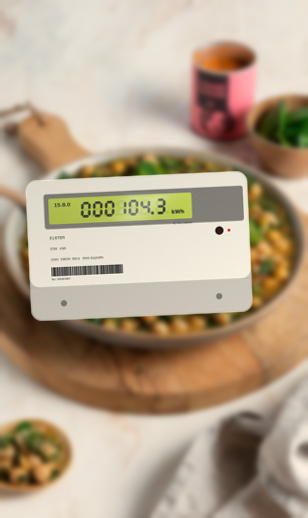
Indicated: 104.3kWh
